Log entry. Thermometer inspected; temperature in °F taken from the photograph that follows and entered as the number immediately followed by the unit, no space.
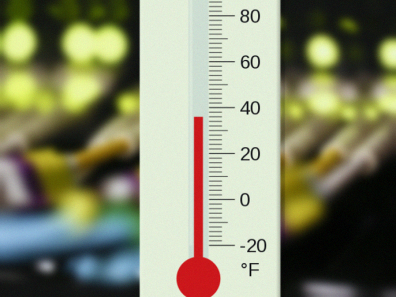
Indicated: 36°F
